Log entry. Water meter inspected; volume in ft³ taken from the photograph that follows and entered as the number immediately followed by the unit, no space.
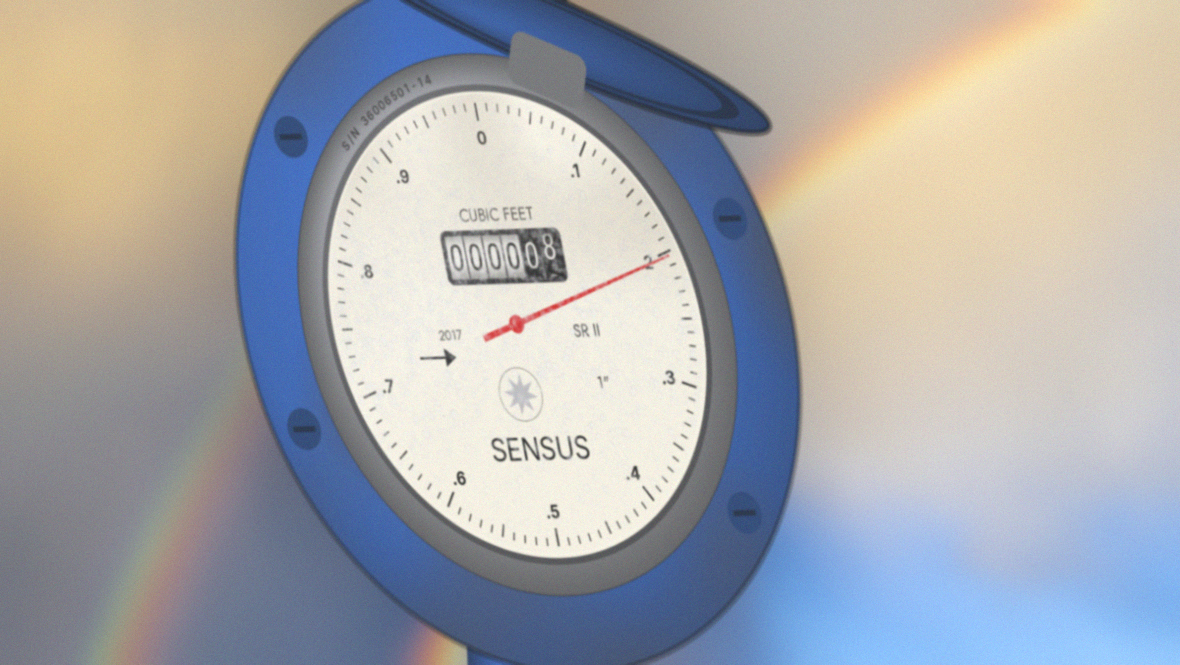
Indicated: 8.20ft³
